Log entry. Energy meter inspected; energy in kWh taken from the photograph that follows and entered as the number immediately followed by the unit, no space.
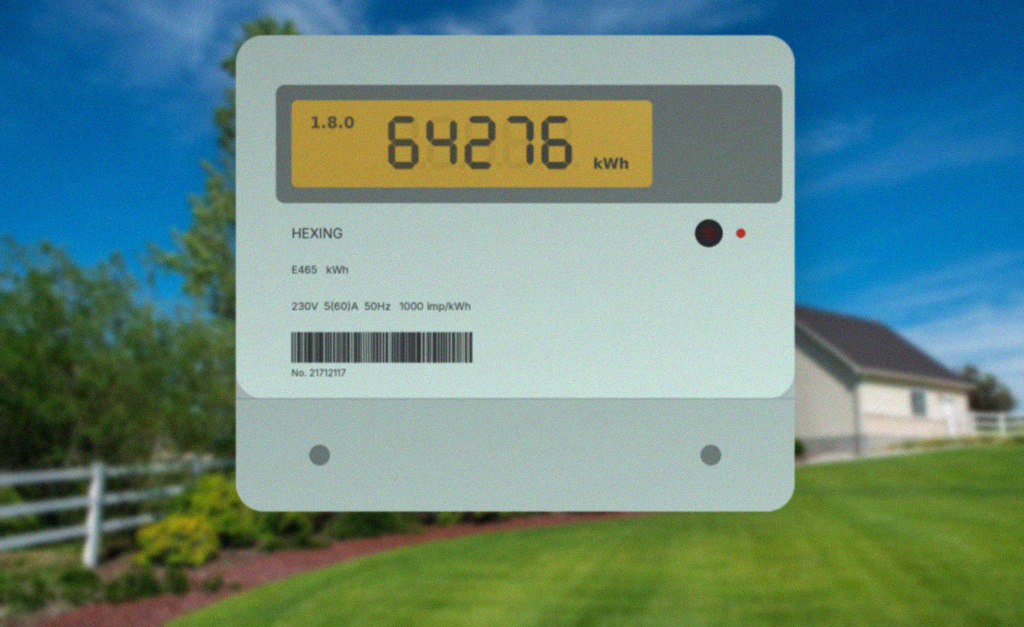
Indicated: 64276kWh
